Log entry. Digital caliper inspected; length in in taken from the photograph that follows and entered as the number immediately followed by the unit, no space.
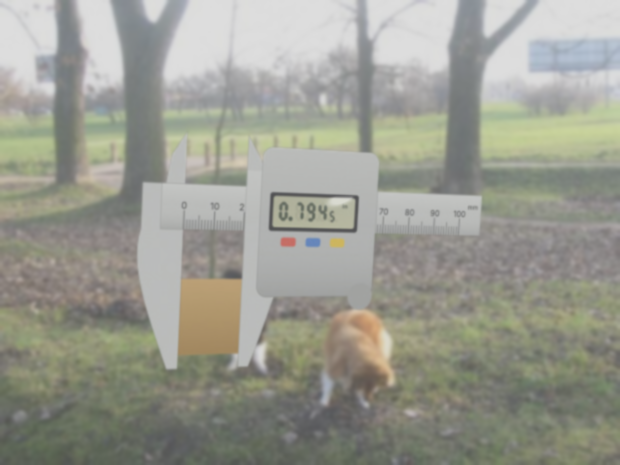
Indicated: 0.7945in
